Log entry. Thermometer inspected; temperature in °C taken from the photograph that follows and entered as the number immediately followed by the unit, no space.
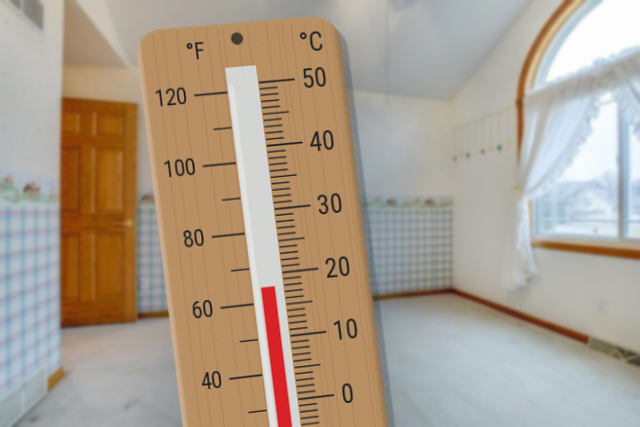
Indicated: 18°C
